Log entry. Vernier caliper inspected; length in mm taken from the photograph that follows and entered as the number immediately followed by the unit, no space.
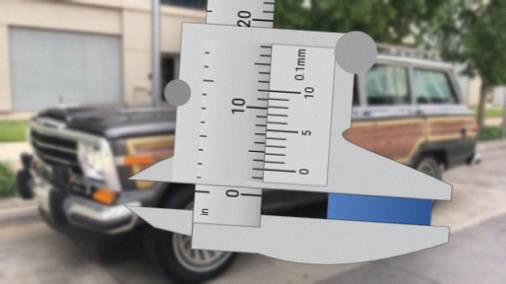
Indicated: 3.0mm
